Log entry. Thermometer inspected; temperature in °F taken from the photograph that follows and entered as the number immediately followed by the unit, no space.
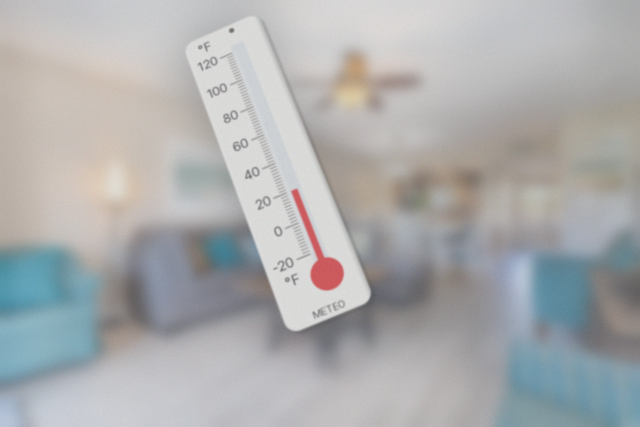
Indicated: 20°F
